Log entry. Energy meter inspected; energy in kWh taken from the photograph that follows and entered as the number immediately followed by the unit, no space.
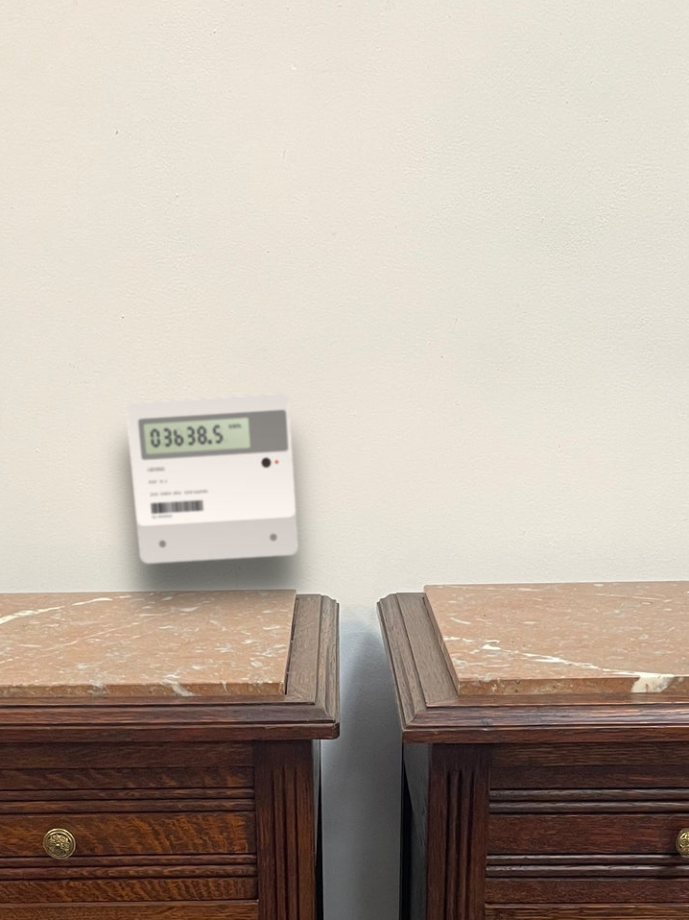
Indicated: 3638.5kWh
